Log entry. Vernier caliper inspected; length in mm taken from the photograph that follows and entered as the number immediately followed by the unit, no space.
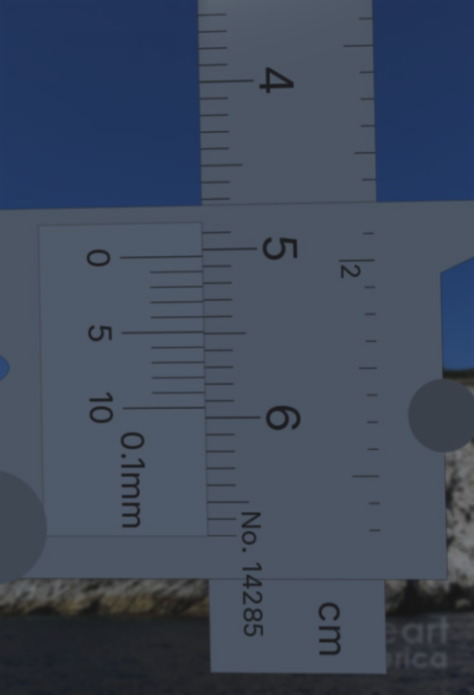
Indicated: 50.4mm
